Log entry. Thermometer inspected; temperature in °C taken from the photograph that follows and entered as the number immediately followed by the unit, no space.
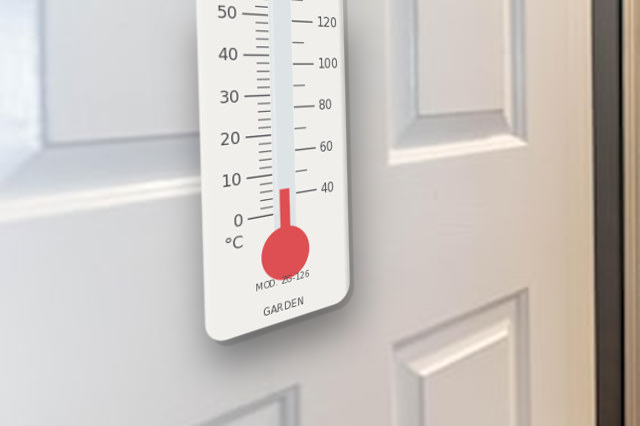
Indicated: 6°C
